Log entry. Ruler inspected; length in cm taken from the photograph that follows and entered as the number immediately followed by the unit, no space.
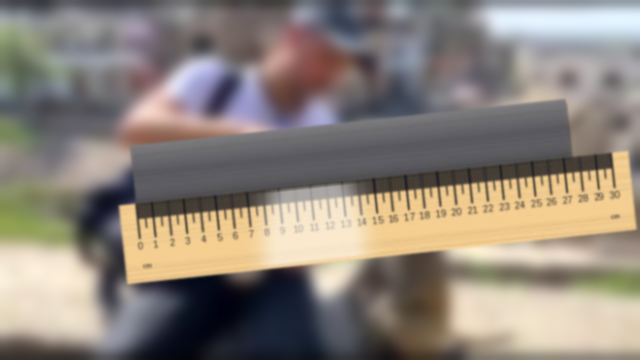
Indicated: 27.5cm
